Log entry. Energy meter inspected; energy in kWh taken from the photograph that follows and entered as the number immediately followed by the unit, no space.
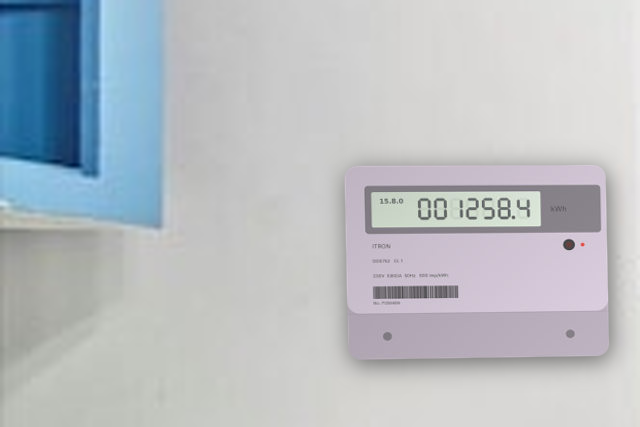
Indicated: 1258.4kWh
